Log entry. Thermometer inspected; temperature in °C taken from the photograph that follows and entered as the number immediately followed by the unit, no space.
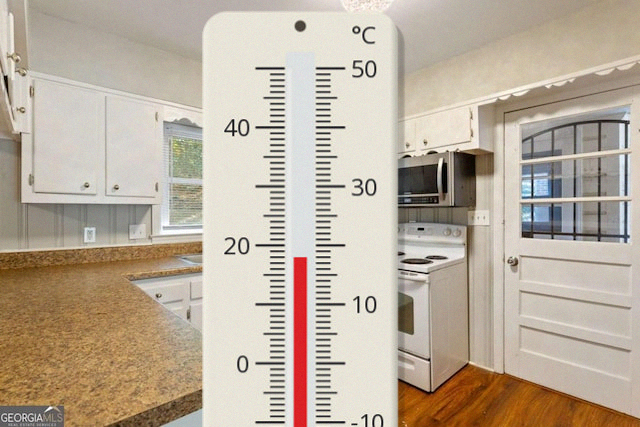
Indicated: 18°C
